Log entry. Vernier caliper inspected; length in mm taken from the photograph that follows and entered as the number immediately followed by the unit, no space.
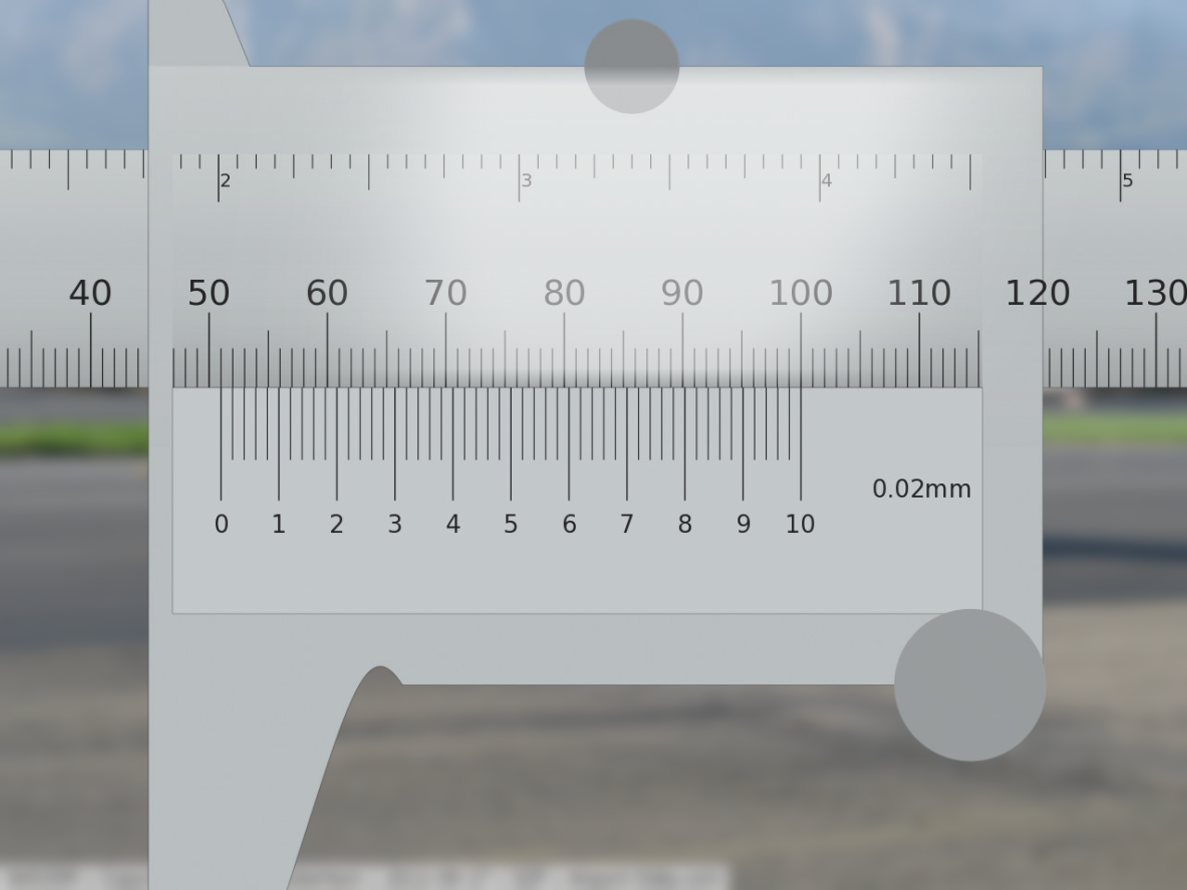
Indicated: 51.0mm
